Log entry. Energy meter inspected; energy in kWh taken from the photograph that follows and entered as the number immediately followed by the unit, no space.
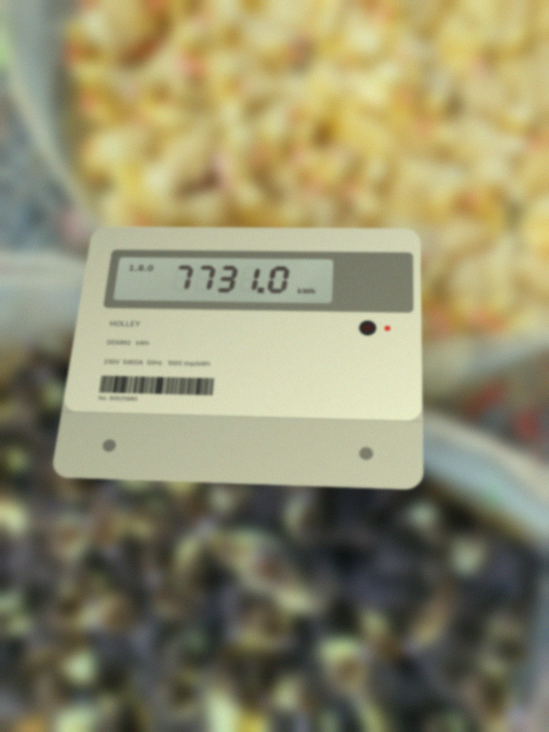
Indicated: 7731.0kWh
